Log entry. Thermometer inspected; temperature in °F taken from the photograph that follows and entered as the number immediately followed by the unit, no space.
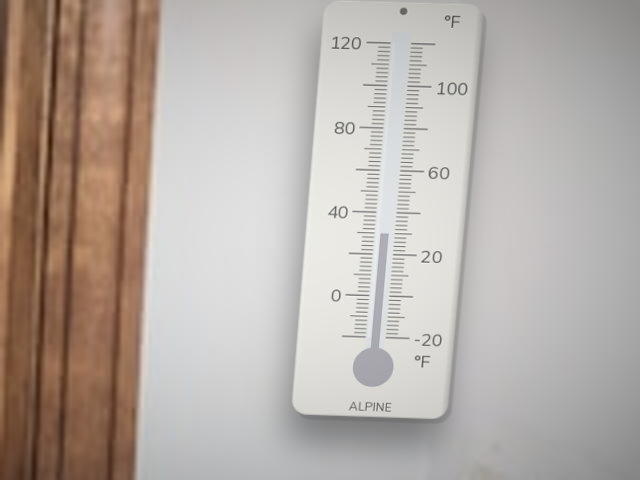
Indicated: 30°F
